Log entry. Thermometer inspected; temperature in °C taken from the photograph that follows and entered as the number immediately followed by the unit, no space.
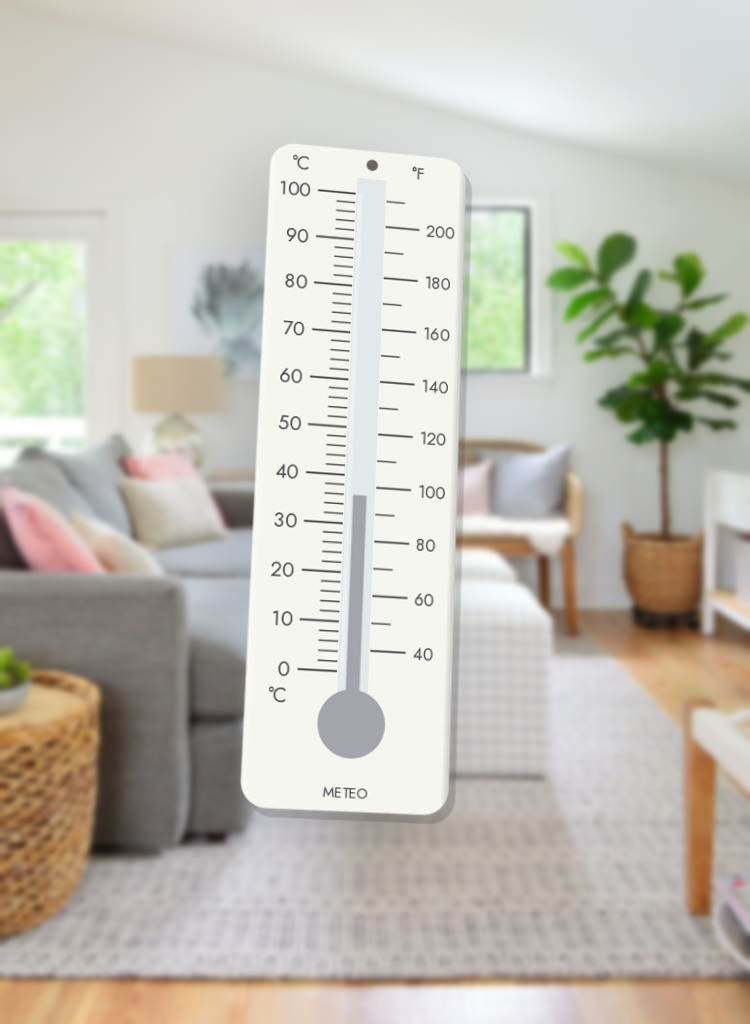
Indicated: 36°C
